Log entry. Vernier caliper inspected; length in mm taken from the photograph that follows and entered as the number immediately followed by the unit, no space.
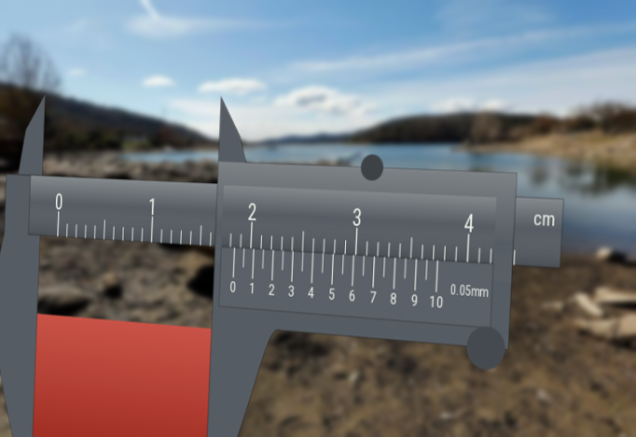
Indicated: 18.4mm
